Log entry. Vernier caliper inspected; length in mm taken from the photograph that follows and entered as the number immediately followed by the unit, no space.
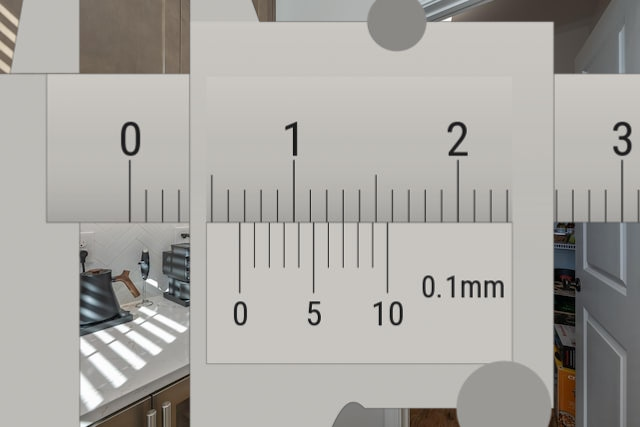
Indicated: 6.7mm
